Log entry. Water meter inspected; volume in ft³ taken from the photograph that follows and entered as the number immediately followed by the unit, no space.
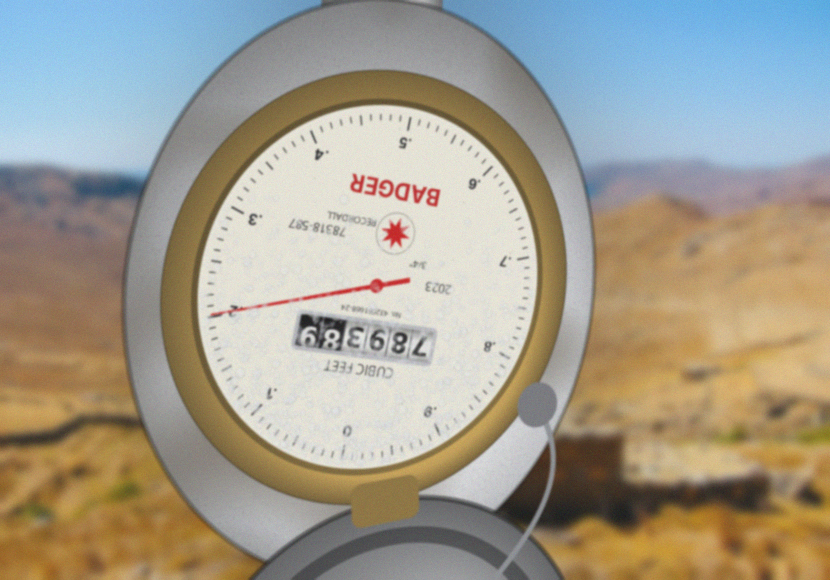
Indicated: 789389.20ft³
